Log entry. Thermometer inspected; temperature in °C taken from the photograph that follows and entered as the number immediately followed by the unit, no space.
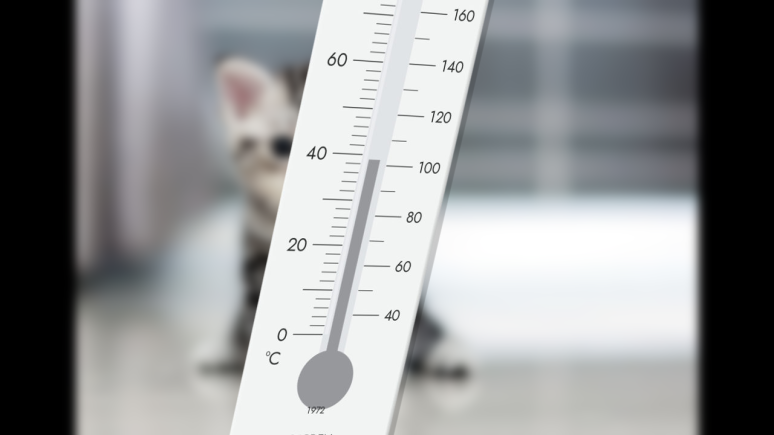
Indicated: 39°C
